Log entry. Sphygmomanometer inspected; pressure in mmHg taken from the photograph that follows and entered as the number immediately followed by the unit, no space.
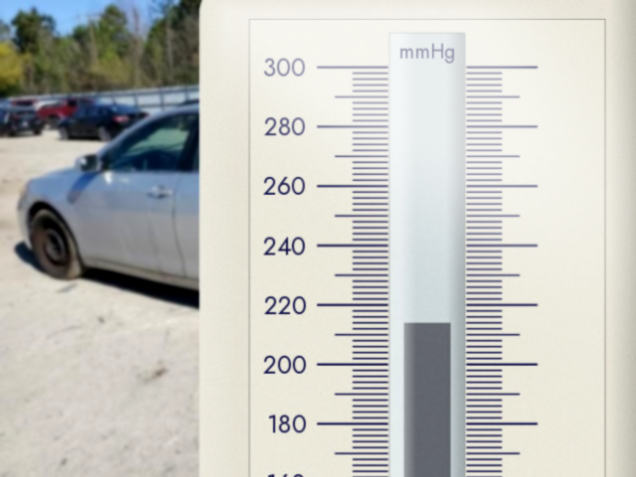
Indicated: 214mmHg
